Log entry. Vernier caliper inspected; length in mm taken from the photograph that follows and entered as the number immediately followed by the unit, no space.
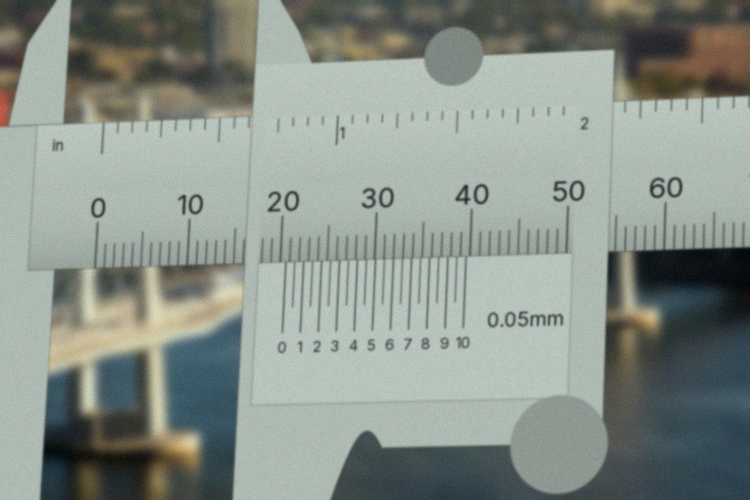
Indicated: 20.6mm
